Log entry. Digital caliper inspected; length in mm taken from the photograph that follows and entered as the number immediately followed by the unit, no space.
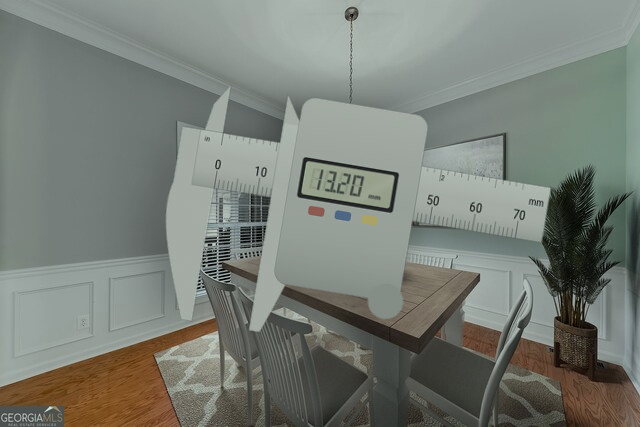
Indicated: 13.20mm
